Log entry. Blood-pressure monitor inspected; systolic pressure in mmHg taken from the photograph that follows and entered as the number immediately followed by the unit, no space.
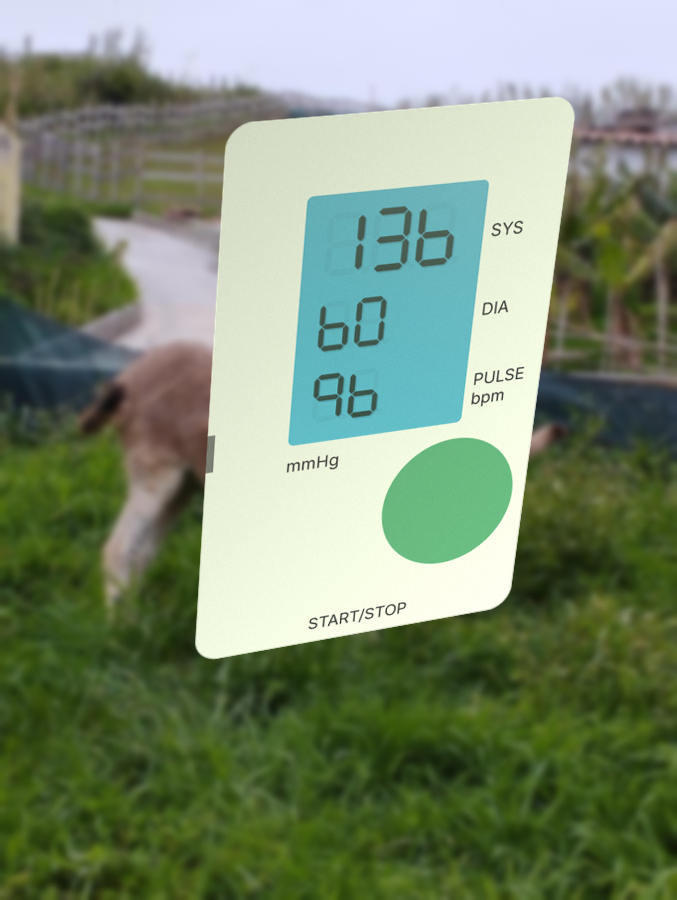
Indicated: 136mmHg
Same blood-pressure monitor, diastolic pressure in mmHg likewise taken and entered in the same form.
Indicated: 60mmHg
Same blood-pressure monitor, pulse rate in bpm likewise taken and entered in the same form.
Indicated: 96bpm
